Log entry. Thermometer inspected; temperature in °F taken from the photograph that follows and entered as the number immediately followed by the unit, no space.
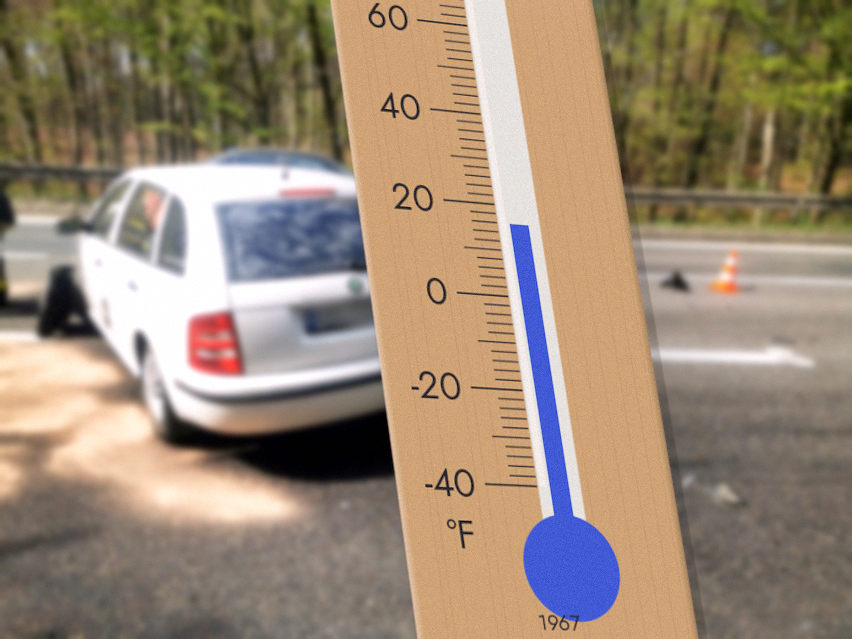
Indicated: 16°F
